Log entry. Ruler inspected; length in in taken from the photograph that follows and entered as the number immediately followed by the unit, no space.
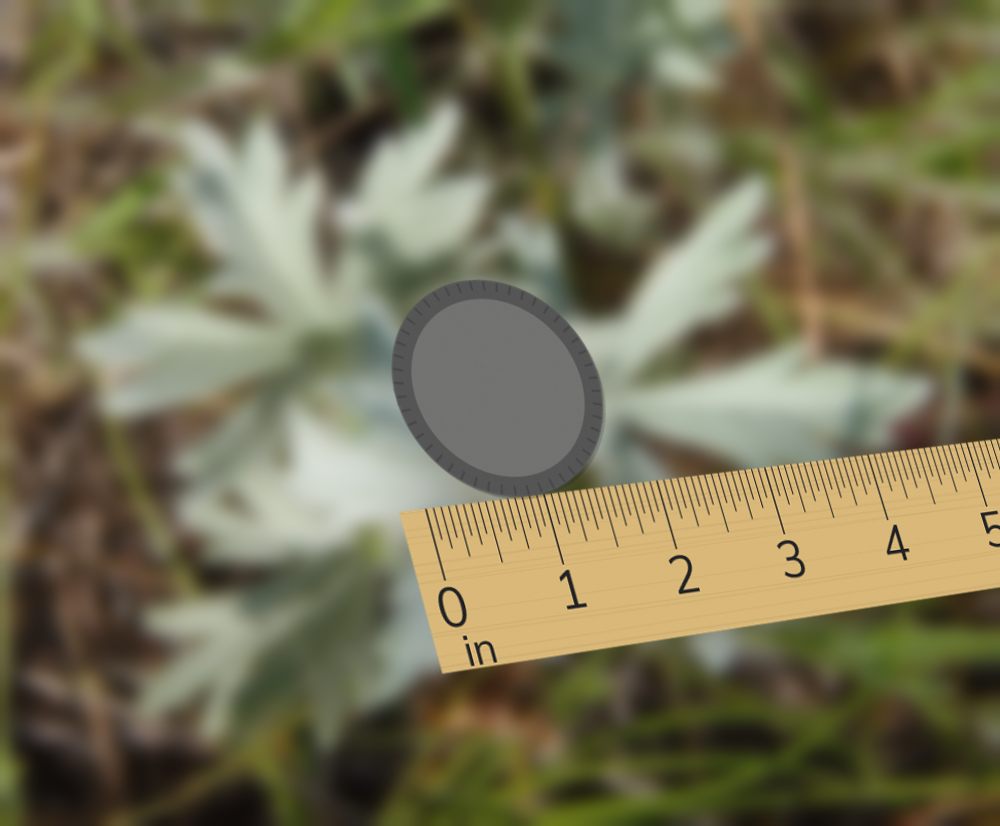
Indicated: 1.75in
